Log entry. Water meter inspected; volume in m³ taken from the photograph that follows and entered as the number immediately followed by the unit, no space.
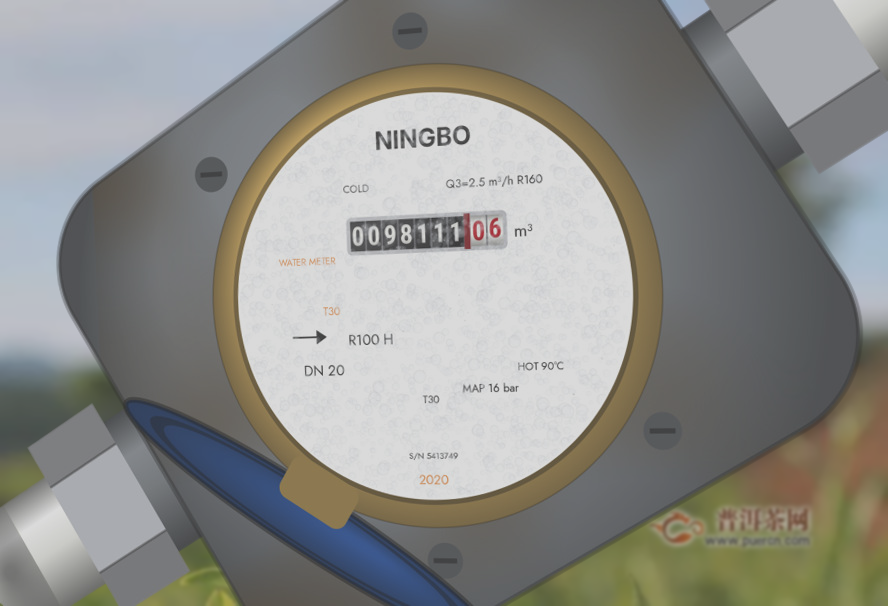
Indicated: 98111.06m³
